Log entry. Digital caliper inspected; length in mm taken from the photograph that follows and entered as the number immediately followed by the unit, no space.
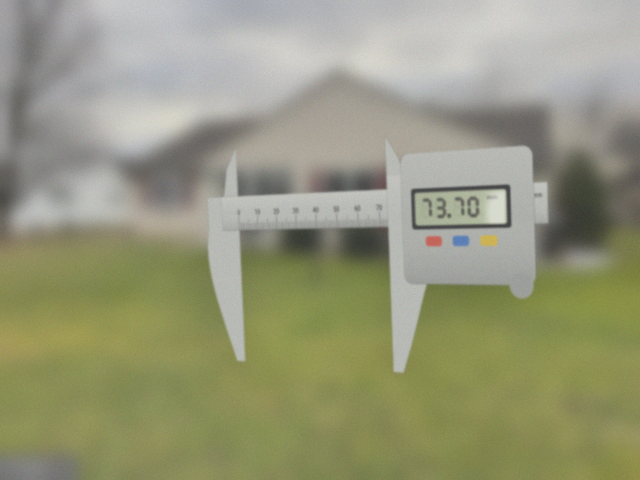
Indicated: 73.70mm
